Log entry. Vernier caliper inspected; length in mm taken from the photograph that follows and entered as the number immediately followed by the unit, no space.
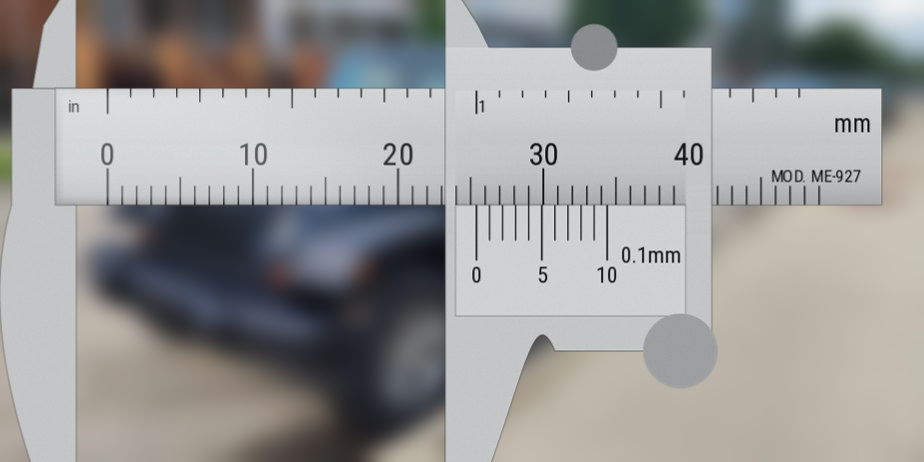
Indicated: 25.4mm
